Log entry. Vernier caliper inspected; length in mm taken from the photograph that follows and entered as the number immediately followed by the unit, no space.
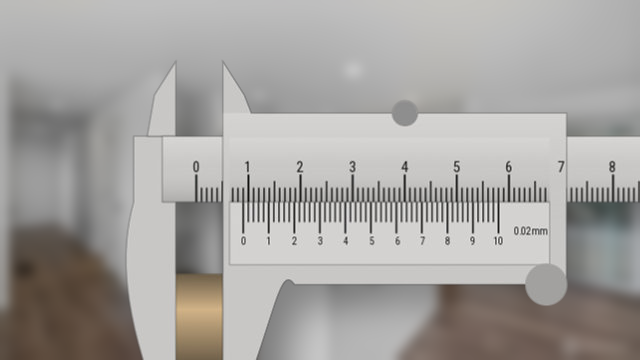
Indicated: 9.0mm
